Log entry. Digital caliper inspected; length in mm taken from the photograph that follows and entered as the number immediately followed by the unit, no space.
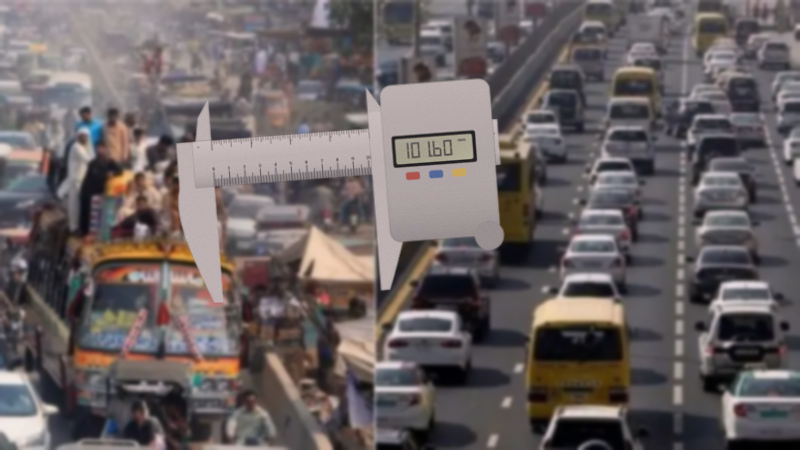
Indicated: 101.60mm
